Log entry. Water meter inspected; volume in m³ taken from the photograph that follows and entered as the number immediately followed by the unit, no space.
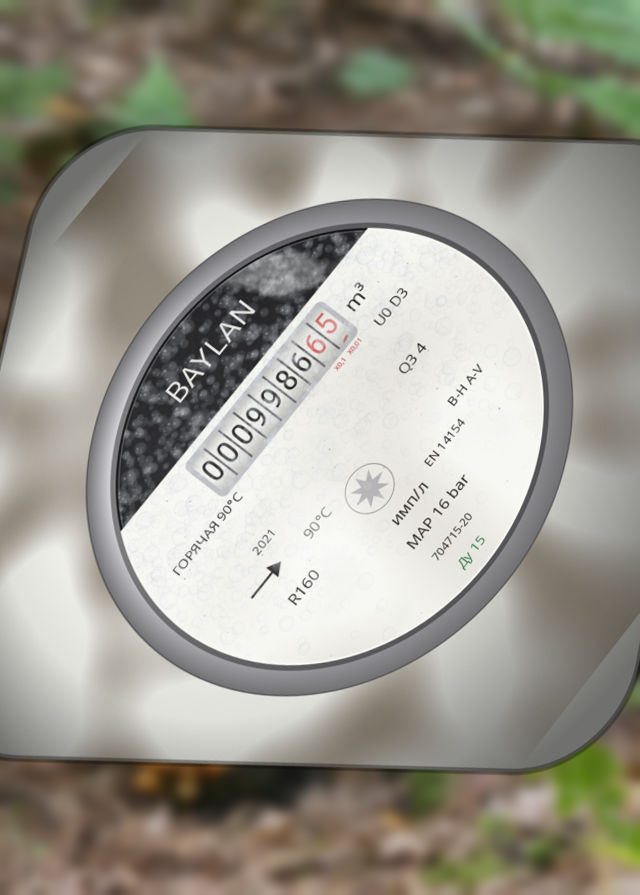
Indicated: 9986.65m³
